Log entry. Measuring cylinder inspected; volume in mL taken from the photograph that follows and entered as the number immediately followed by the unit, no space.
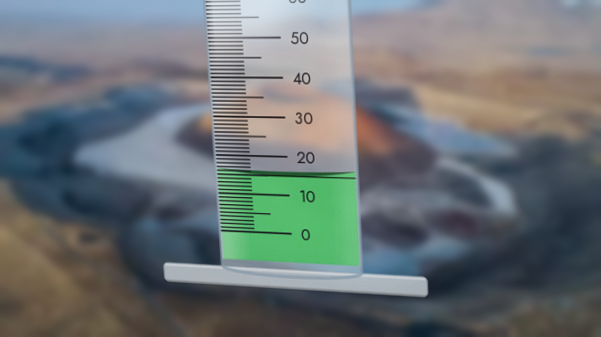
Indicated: 15mL
